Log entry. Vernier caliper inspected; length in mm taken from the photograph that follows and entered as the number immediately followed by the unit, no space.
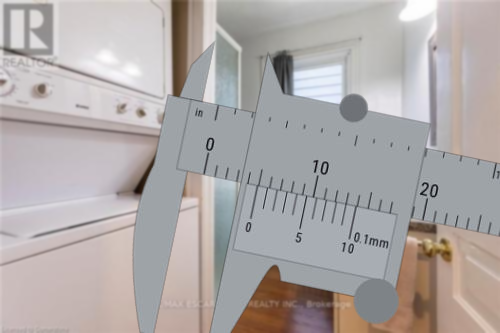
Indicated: 4.9mm
